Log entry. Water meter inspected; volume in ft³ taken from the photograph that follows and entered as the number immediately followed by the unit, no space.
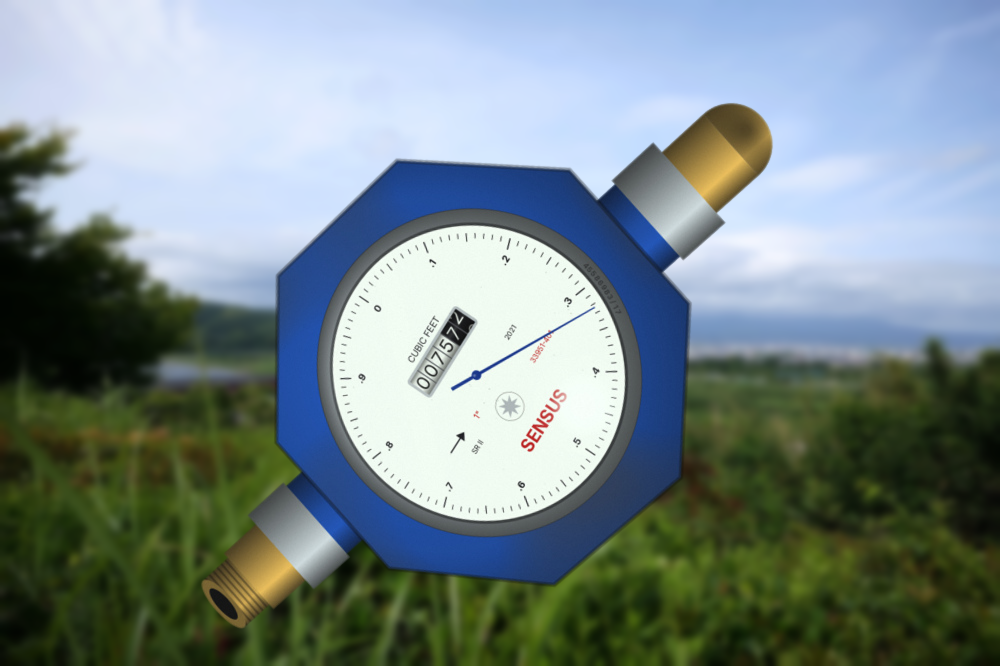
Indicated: 7572.32ft³
